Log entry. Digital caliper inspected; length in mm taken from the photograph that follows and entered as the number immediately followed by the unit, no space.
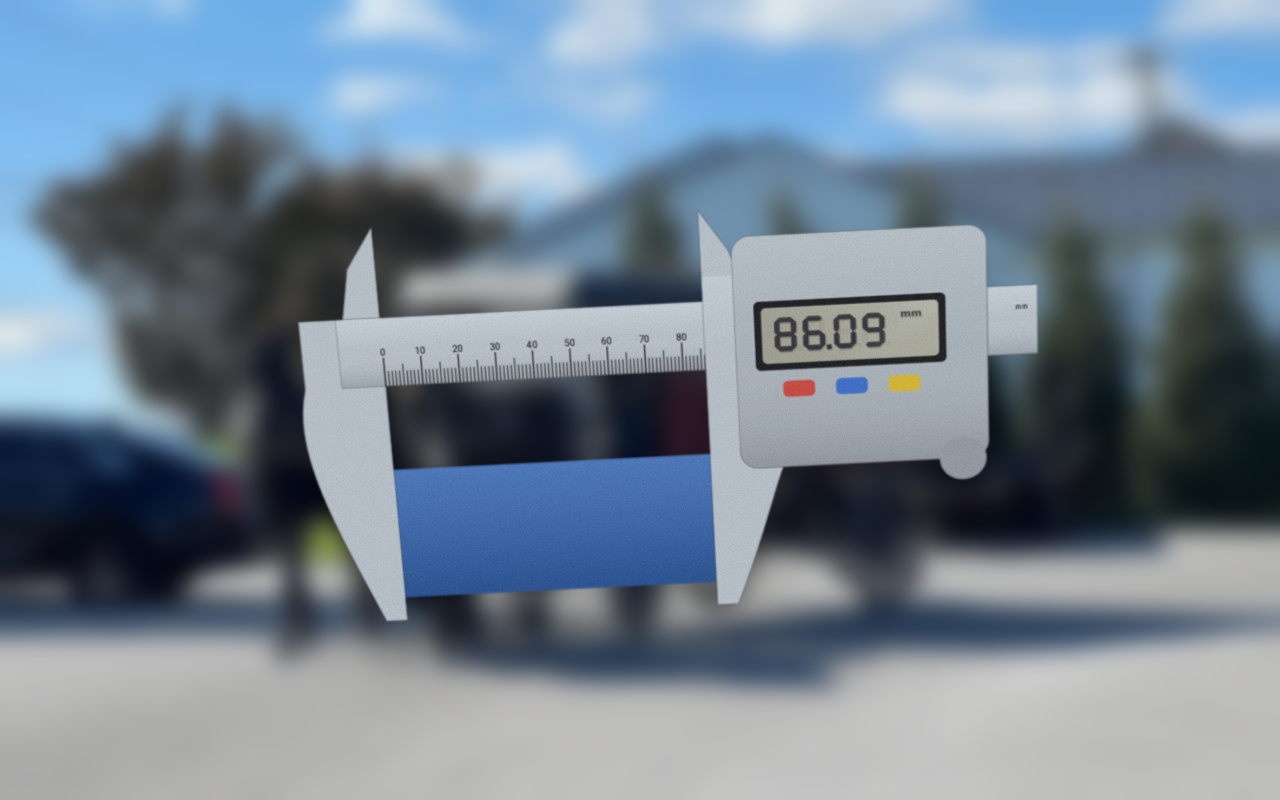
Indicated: 86.09mm
